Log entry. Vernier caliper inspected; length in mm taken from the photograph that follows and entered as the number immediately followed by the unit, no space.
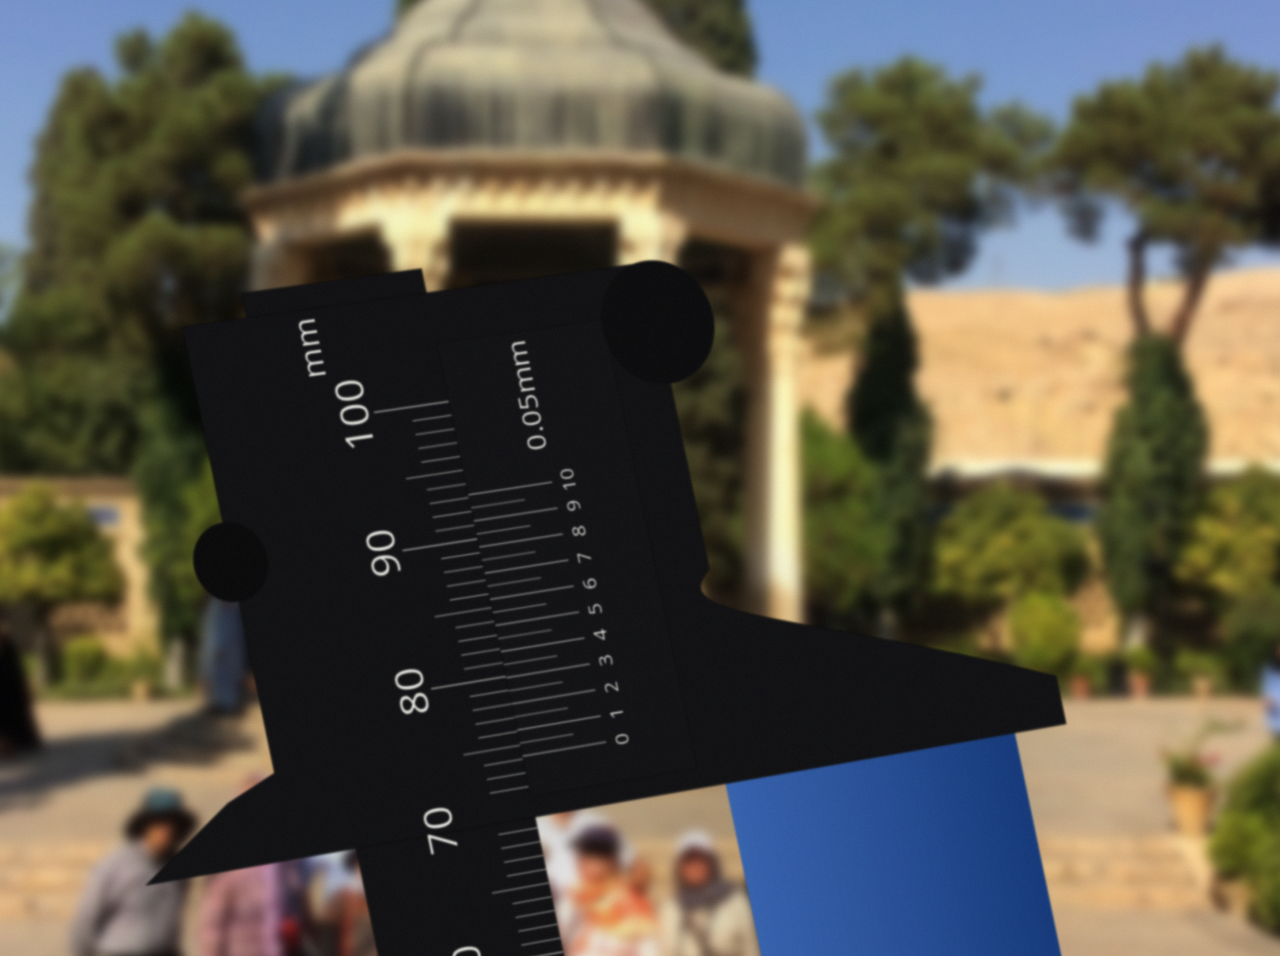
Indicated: 74.2mm
